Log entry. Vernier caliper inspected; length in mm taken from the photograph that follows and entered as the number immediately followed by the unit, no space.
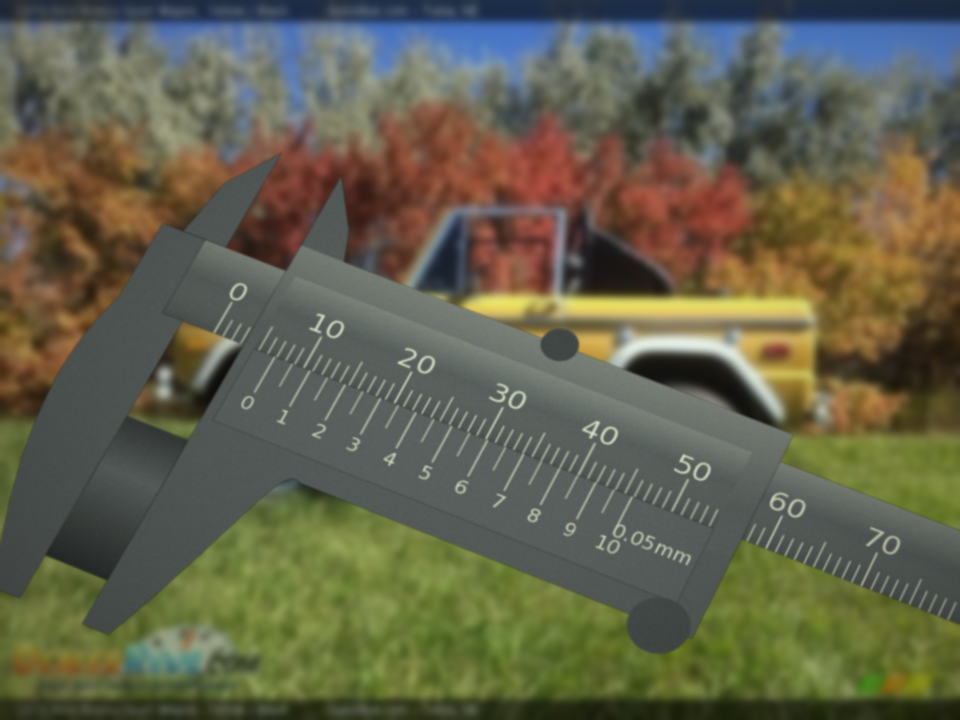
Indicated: 6.8mm
